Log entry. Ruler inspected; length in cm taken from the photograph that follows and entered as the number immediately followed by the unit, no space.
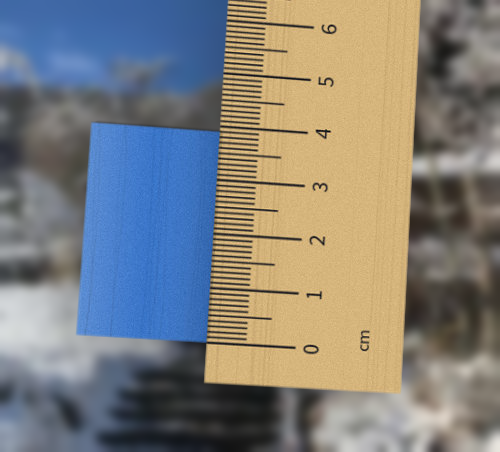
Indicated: 3.9cm
